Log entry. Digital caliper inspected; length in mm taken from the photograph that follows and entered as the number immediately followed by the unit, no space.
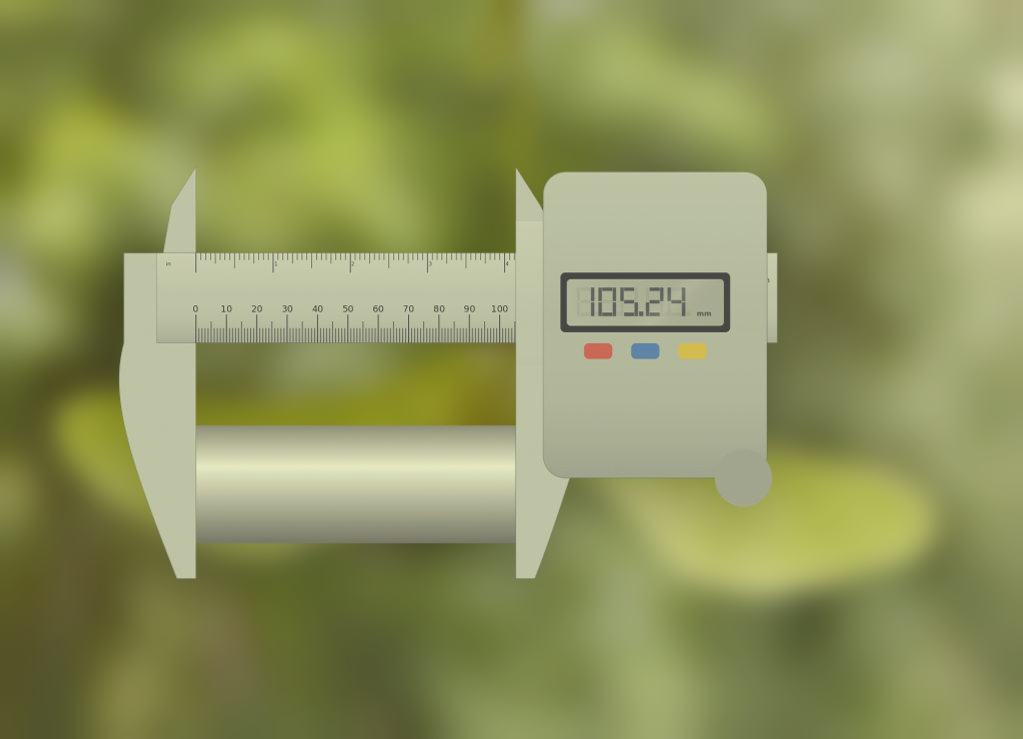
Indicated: 105.24mm
